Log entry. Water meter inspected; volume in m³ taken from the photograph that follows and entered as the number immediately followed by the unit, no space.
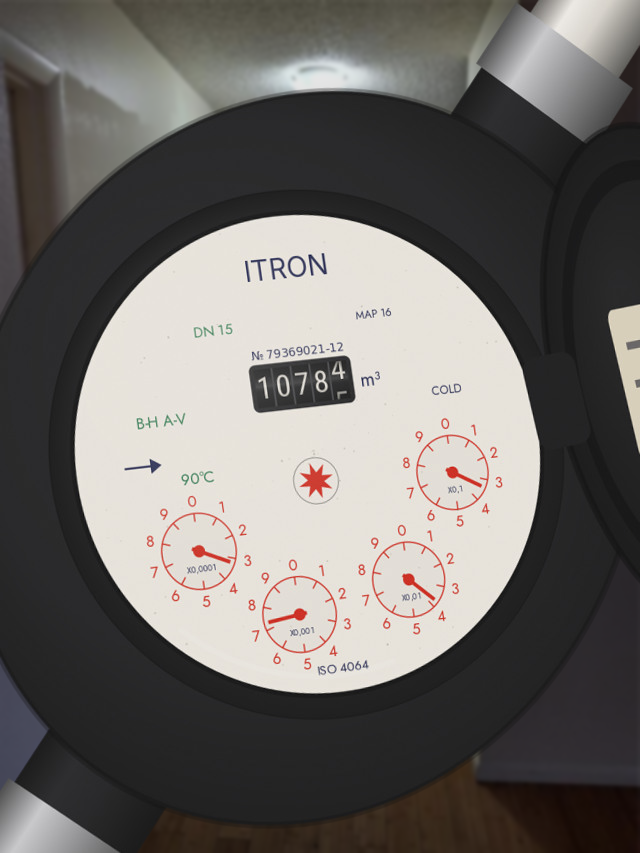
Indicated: 10784.3373m³
